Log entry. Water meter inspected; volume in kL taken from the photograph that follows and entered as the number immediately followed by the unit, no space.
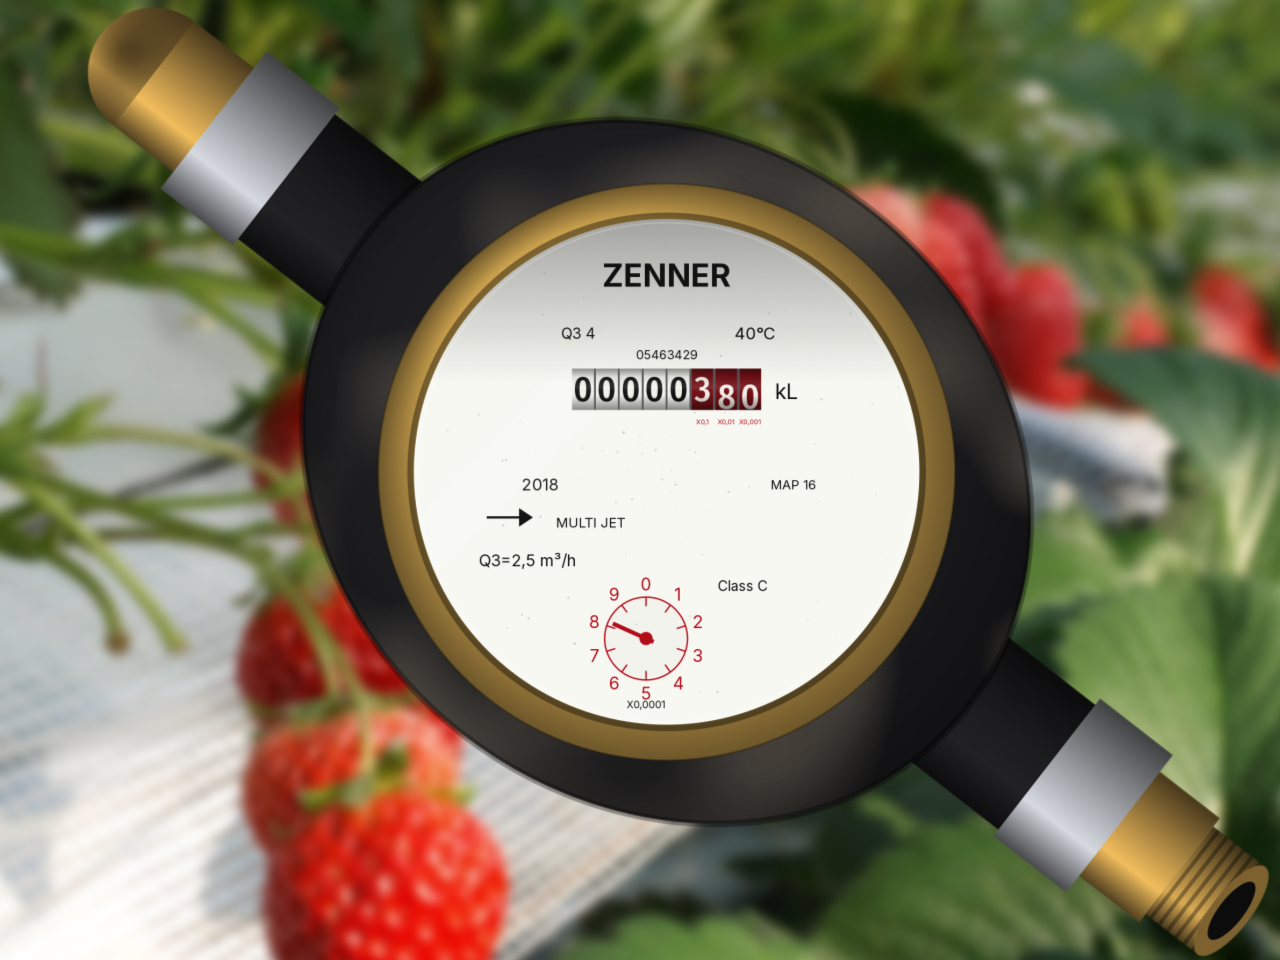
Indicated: 0.3798kL
